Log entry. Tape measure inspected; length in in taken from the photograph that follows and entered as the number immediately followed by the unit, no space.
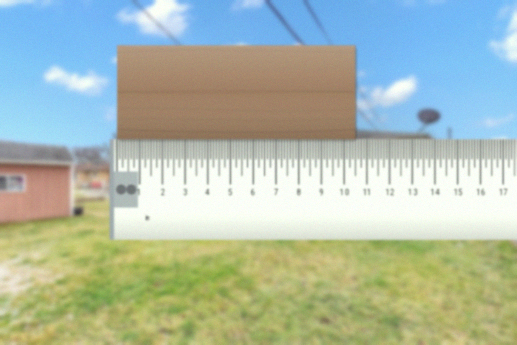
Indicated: 10.5in
